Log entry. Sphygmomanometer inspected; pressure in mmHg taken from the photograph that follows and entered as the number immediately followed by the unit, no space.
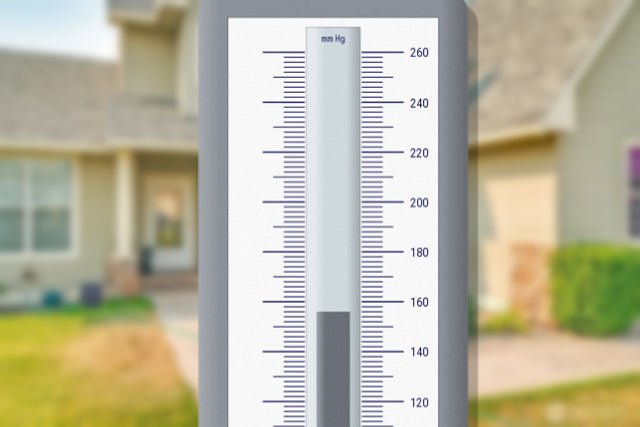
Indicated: 156mmHg
